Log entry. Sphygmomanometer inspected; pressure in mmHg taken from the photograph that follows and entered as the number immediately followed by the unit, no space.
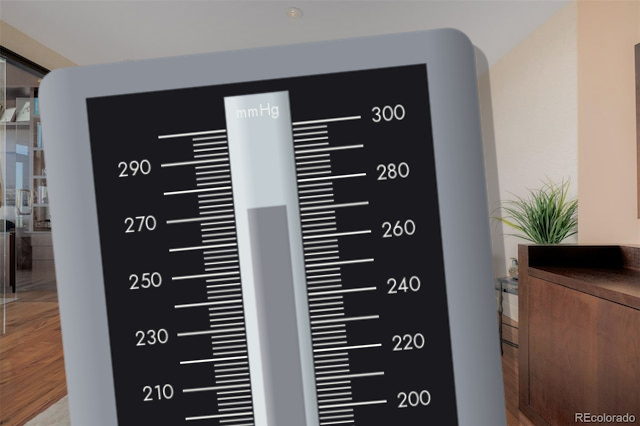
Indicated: 272mmHg
